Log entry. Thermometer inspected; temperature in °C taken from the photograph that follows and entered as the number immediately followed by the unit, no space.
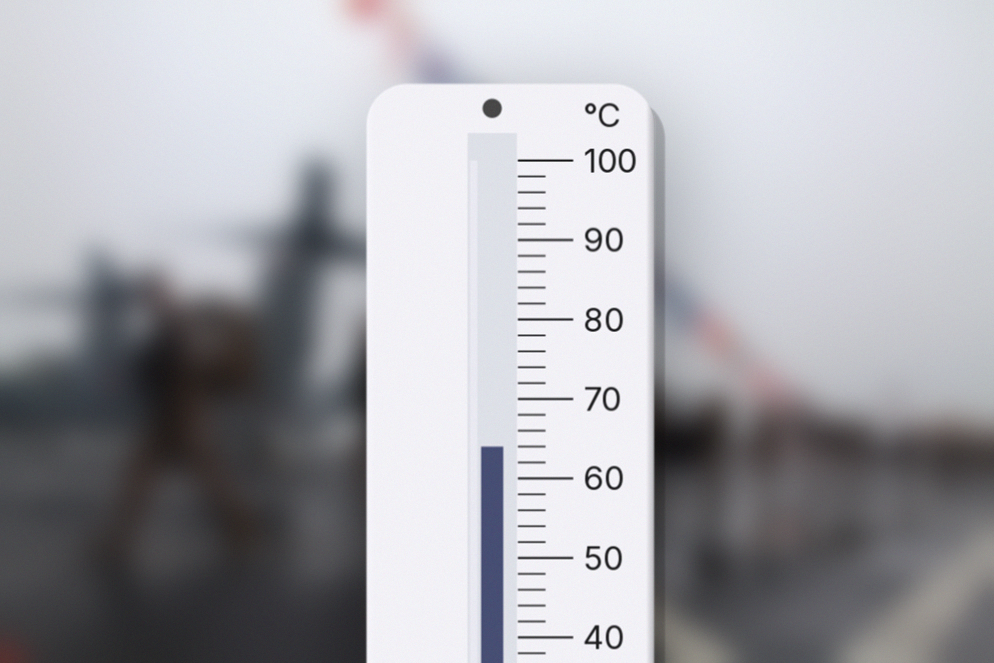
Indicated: 64°C
